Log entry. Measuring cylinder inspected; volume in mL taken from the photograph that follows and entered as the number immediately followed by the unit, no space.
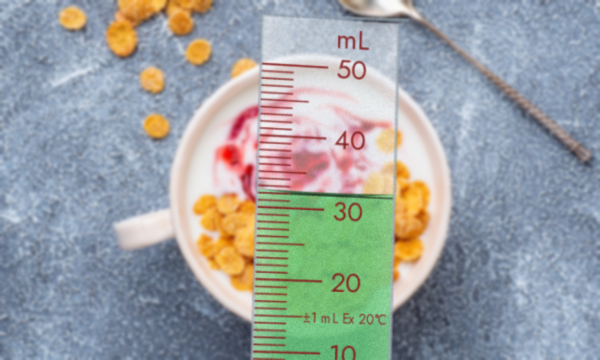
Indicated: 32mL
